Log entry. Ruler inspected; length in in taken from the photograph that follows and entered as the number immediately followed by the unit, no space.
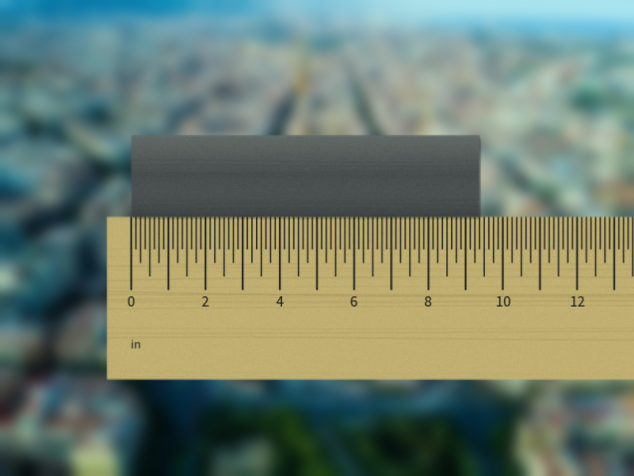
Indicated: 9.375in
